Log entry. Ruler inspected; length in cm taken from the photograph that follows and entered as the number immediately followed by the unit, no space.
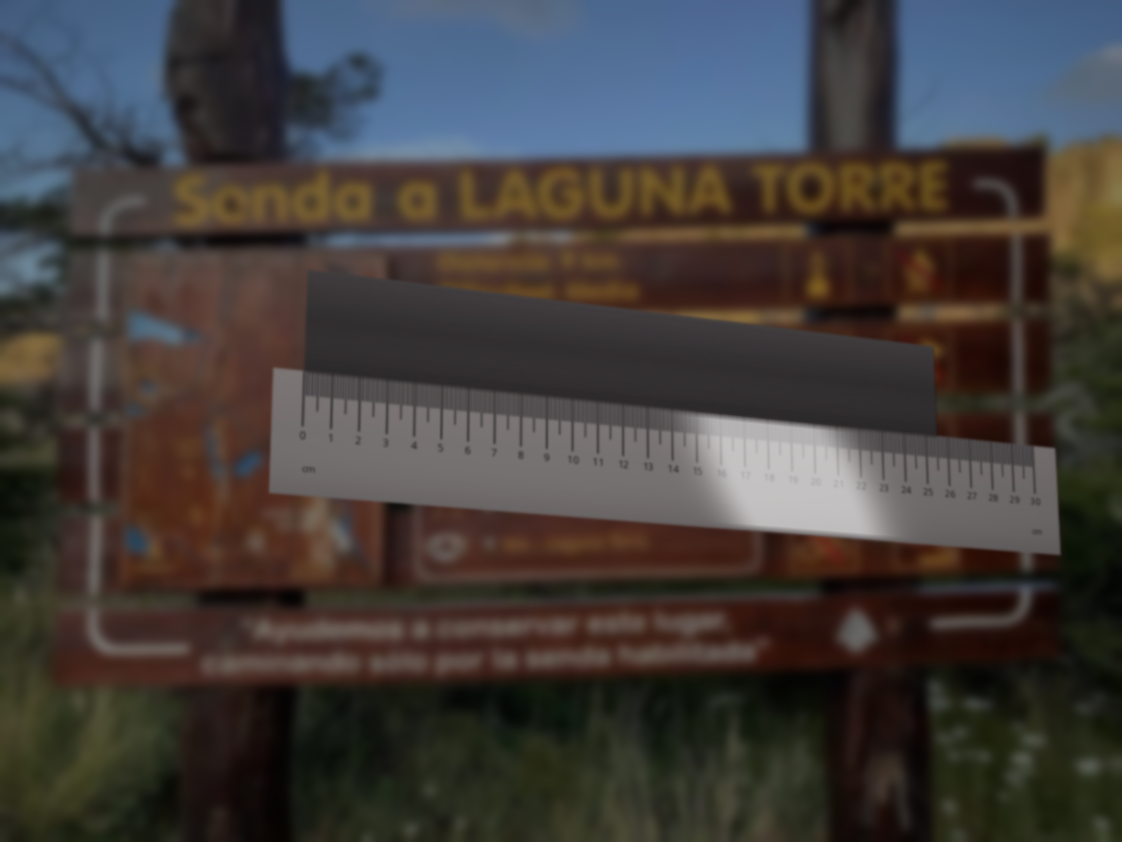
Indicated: 25.5cm
